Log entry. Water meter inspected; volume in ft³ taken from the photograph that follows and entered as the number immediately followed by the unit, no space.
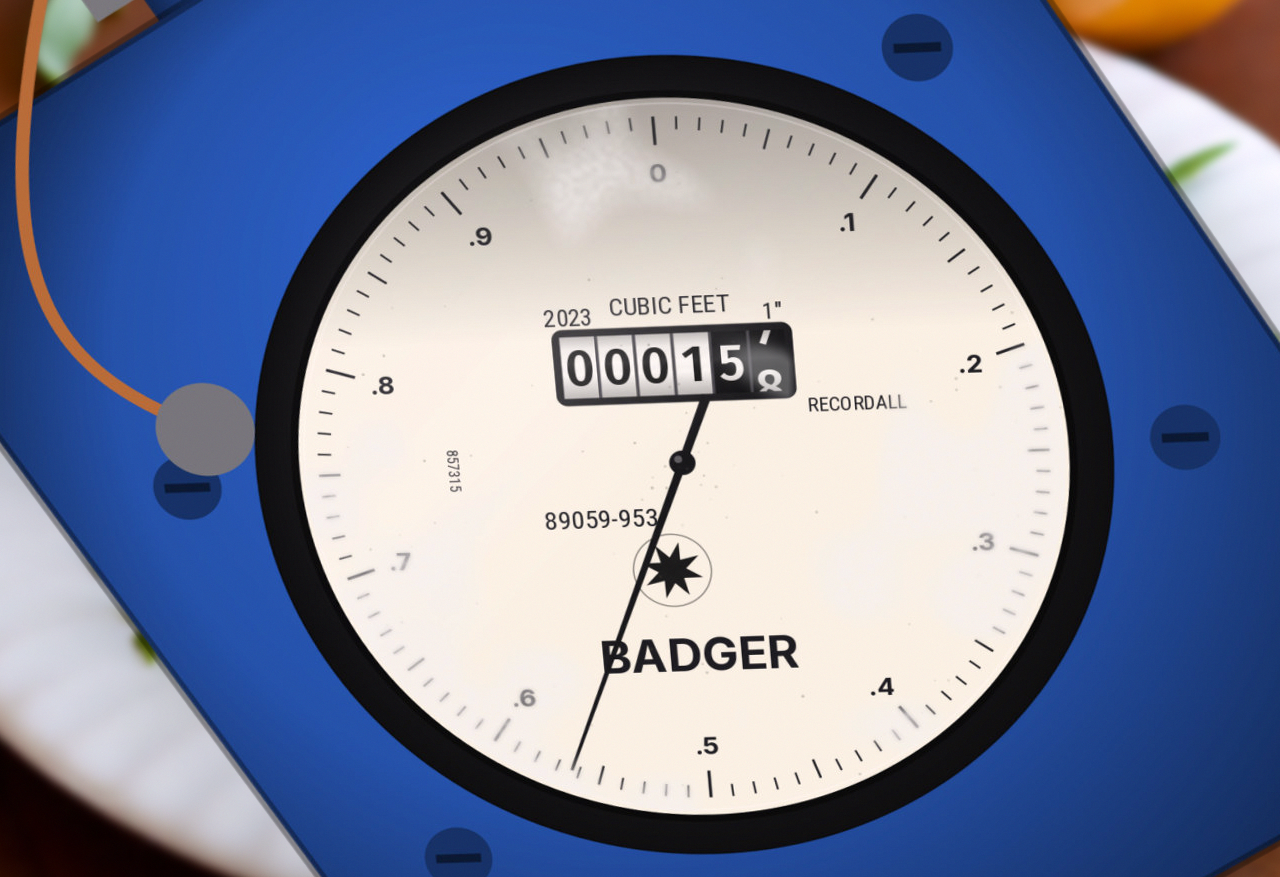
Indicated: 157.56ft³
